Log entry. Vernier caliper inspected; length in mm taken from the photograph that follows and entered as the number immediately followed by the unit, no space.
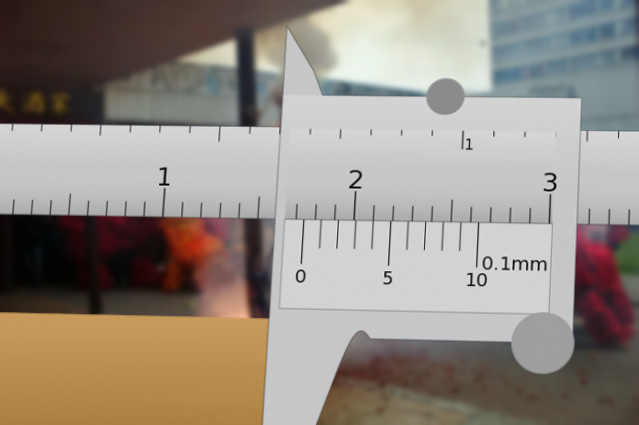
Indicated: 17.4mm
